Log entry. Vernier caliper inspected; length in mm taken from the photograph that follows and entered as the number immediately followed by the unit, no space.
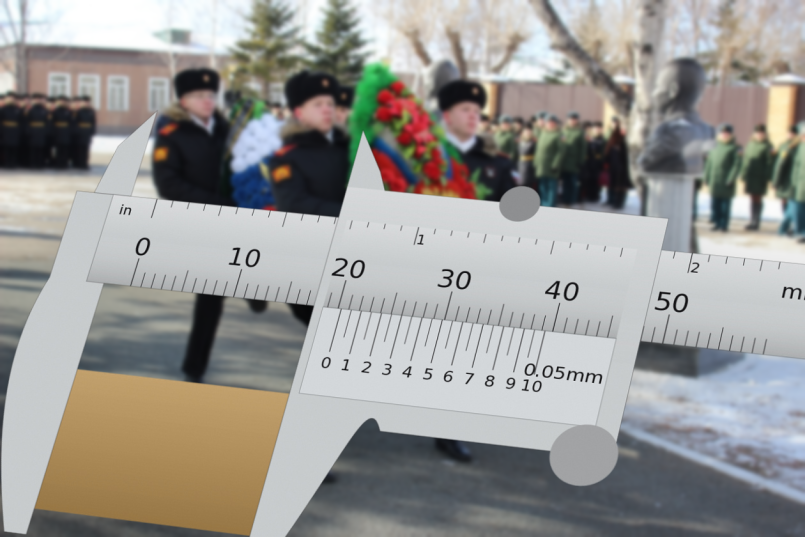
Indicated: 20.3mm
